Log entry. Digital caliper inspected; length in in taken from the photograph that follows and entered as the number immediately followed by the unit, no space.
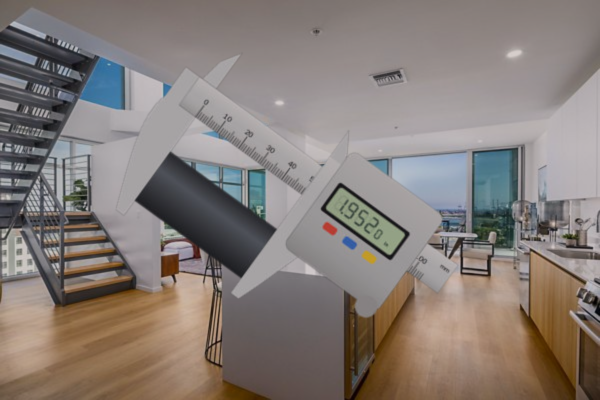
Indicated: 1.9520in
